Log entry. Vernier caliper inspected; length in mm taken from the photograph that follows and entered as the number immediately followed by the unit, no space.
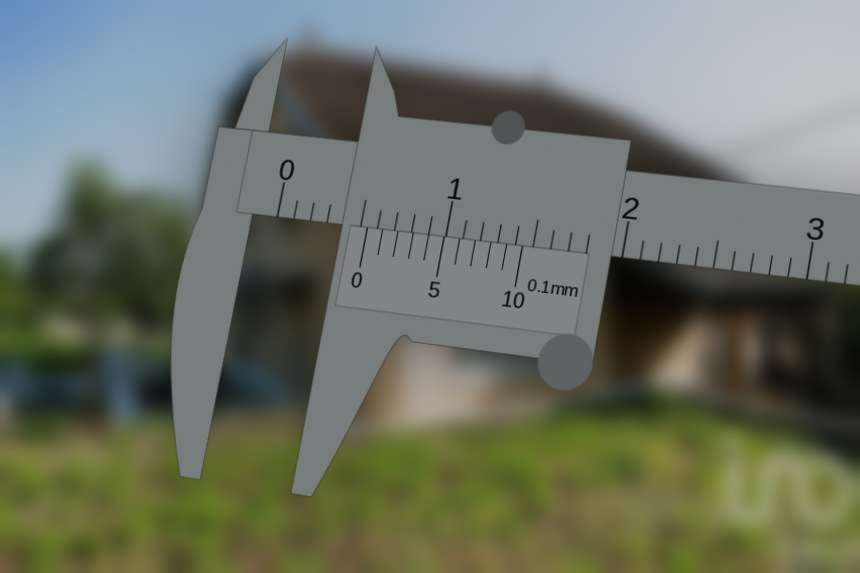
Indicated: 5.4mm
